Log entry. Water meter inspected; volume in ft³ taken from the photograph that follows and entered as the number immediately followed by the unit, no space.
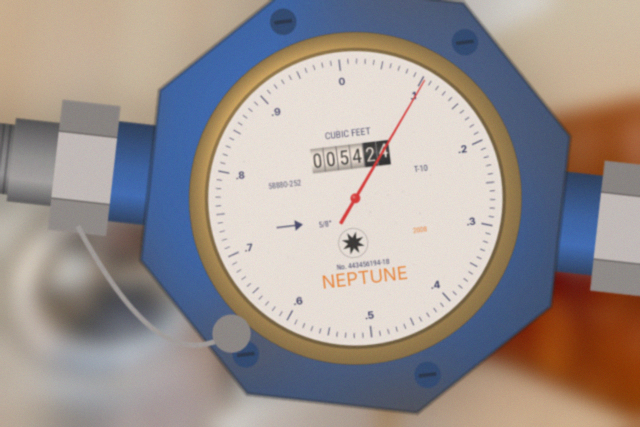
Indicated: 5424.10ft³
